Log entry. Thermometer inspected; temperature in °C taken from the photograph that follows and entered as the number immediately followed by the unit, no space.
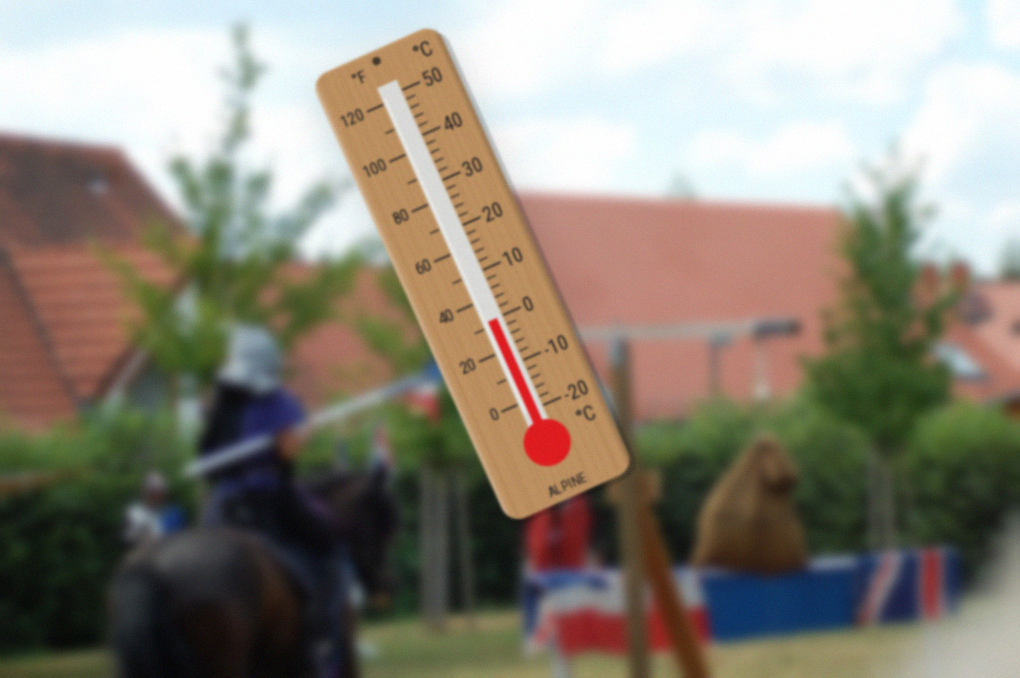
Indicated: 0°C
